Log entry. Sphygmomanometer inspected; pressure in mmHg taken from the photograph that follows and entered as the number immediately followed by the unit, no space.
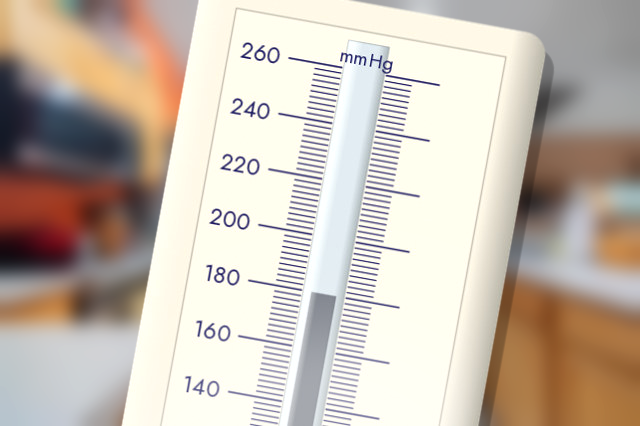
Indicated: 180mmHg
